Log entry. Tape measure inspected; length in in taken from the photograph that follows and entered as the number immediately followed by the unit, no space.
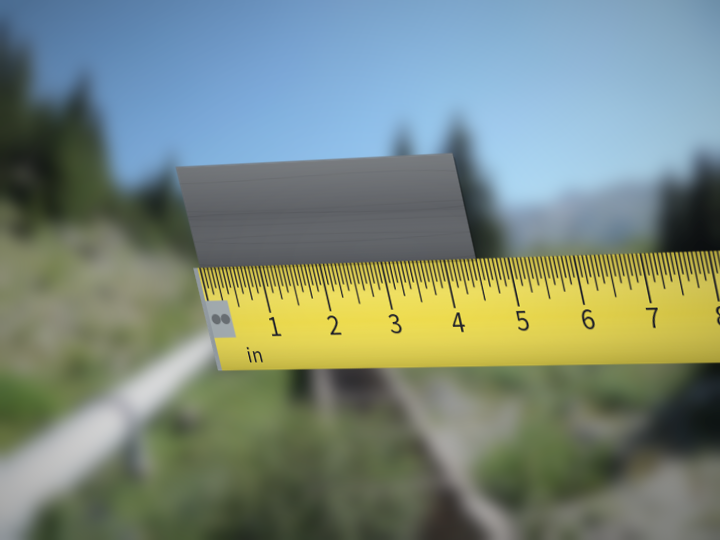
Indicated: 4.5in
